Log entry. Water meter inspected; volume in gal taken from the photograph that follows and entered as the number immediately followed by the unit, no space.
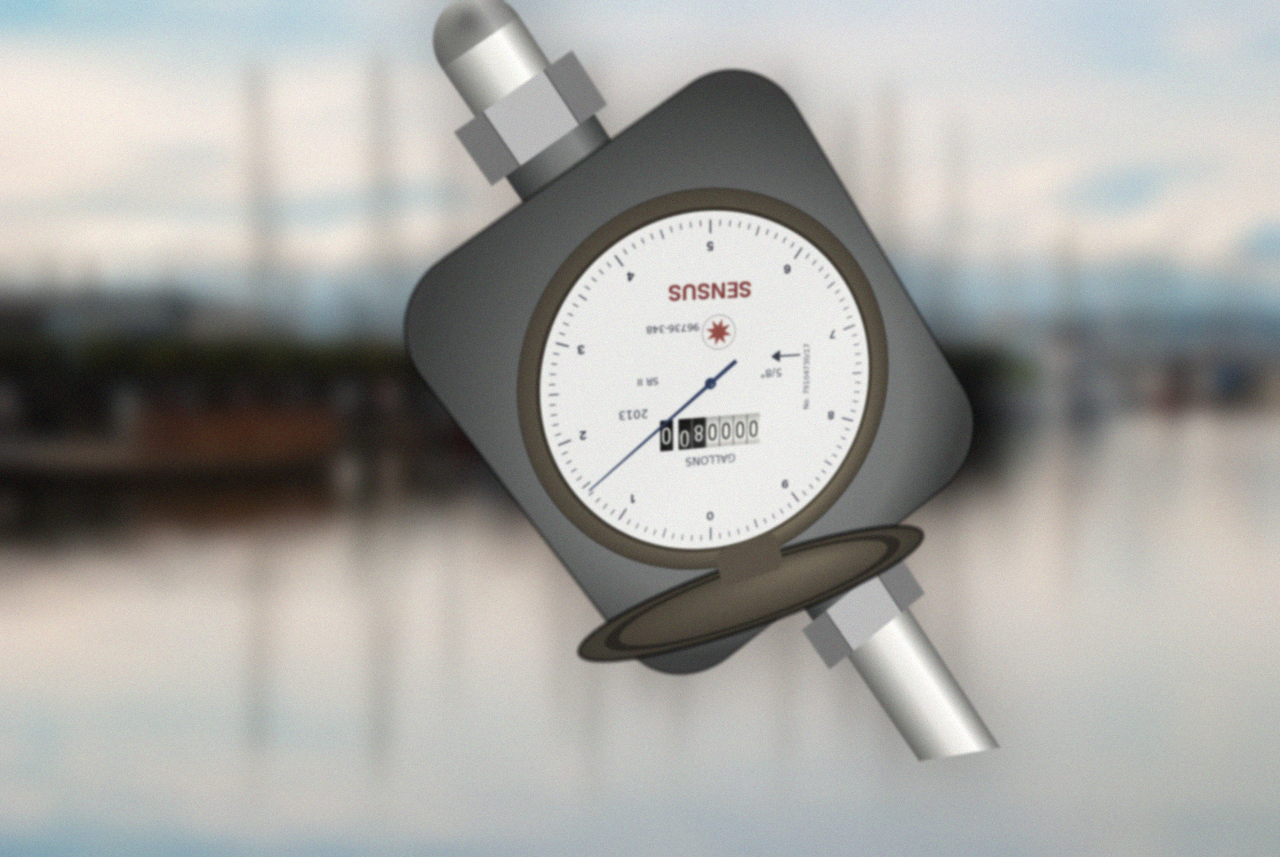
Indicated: 801.4gal
